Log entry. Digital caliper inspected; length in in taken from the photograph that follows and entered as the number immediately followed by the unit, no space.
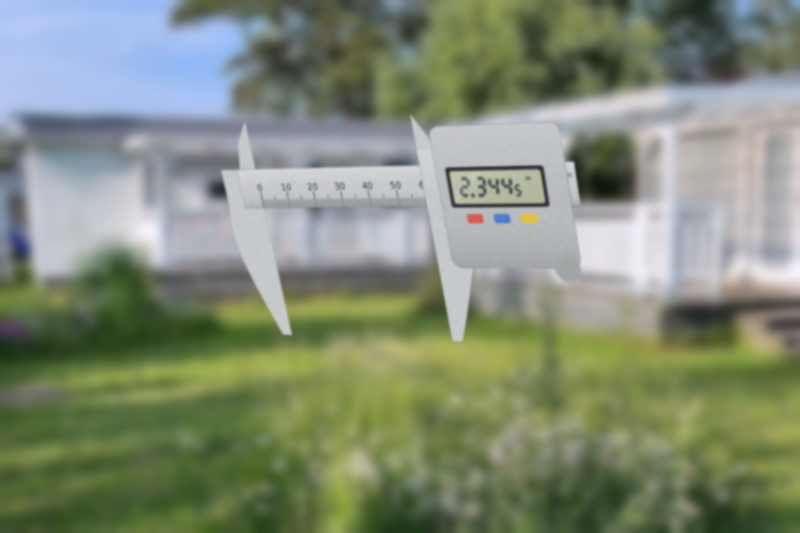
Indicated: 2.3445in
